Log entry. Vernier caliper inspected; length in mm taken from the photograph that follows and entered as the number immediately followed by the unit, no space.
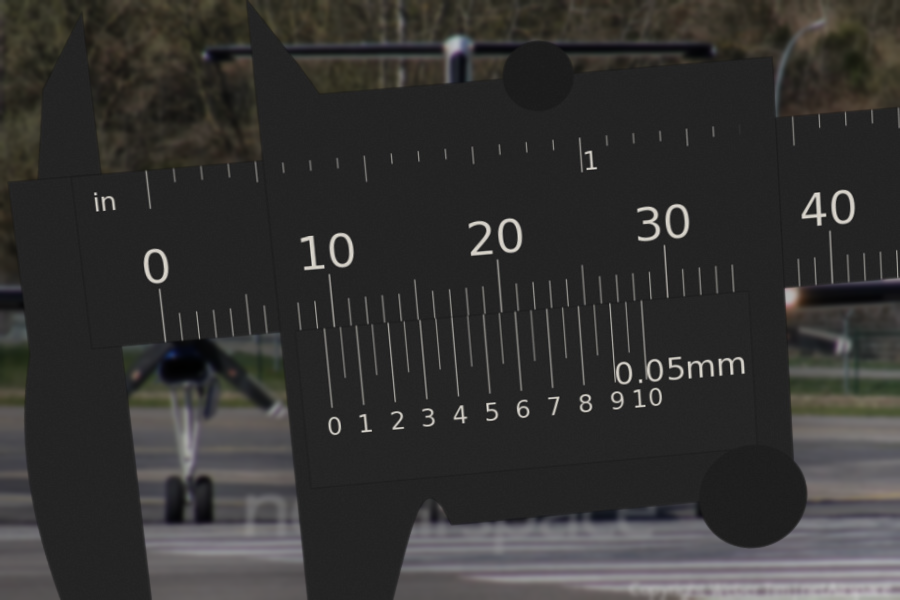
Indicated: 9.4mm
